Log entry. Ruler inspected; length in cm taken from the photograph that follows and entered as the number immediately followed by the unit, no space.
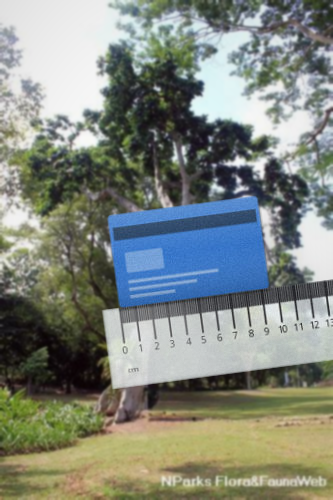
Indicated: 9.5cm
